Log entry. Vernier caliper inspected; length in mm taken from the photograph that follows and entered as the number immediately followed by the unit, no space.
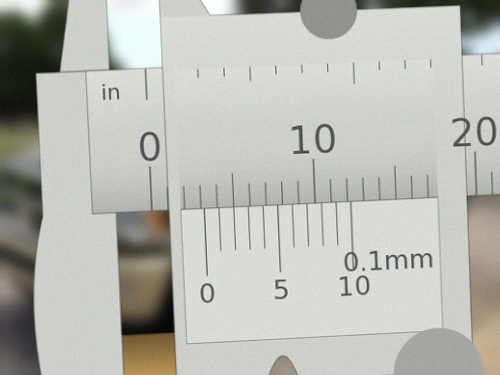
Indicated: 3.2mm
